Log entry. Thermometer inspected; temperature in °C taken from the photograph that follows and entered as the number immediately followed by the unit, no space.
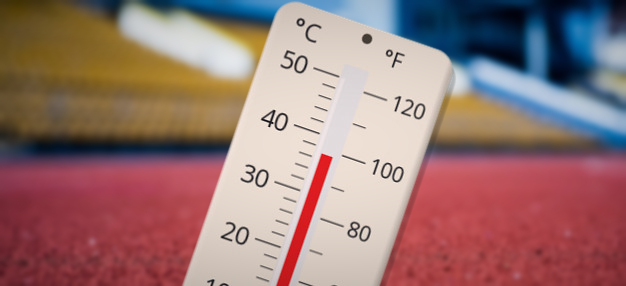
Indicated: 37°C
